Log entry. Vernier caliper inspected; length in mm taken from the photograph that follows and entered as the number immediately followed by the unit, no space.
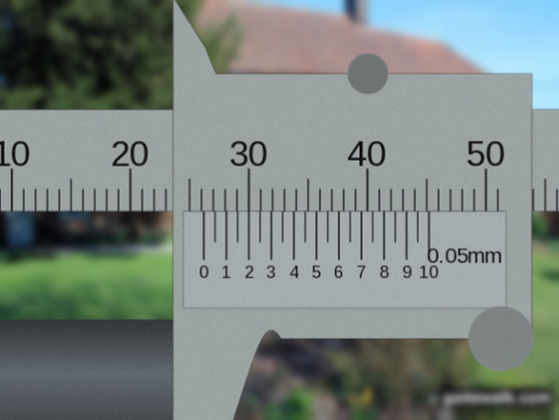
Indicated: 26.2mm
